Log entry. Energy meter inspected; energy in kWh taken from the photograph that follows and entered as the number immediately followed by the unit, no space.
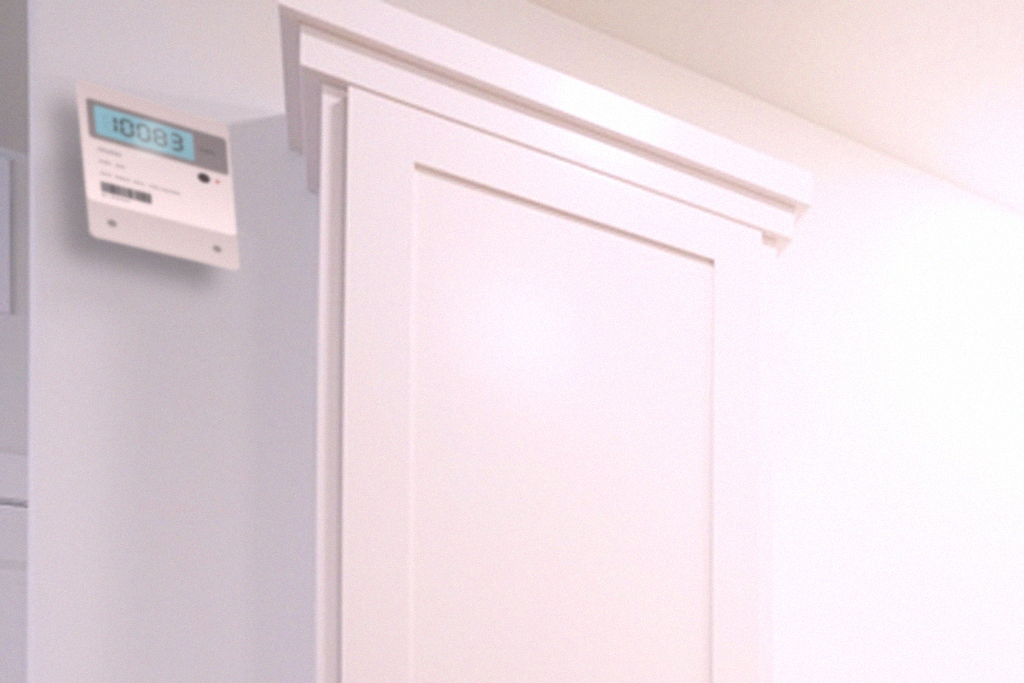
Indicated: 10083kWh
